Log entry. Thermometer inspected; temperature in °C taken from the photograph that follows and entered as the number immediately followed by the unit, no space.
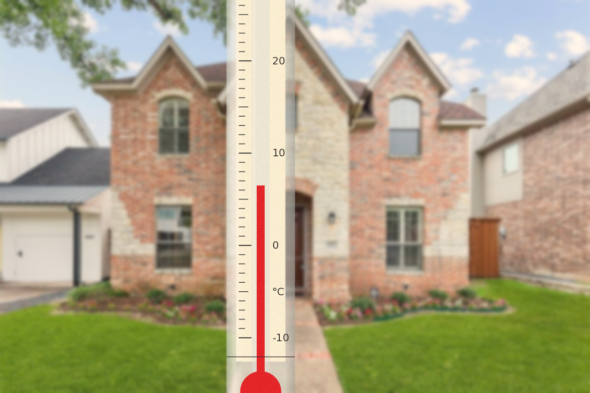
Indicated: 6.5°C
